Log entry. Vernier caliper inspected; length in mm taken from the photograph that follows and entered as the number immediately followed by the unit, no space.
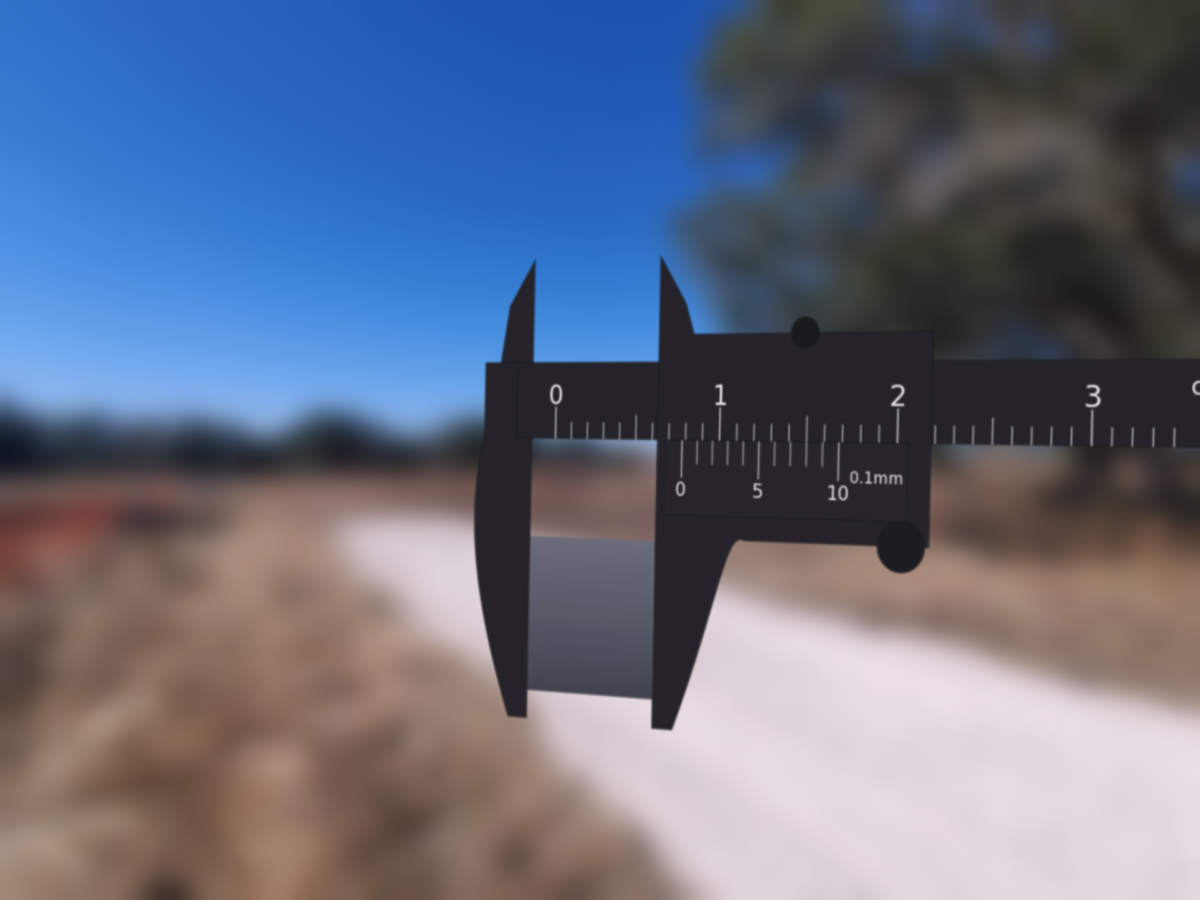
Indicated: 7.8mm
